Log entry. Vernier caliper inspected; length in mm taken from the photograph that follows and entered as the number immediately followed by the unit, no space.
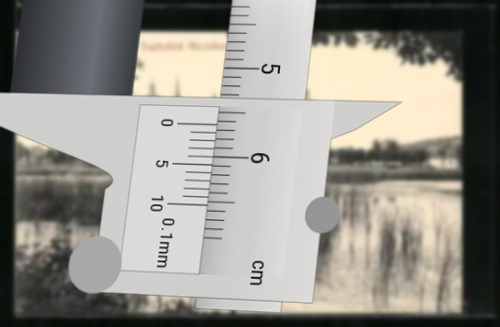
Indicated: 56.4mm
